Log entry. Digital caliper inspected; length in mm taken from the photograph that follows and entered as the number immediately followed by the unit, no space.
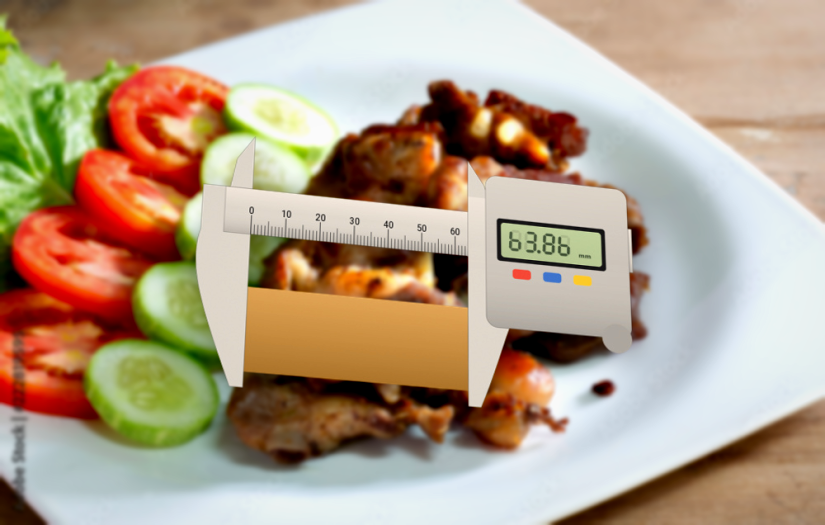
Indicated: 63.86mm
